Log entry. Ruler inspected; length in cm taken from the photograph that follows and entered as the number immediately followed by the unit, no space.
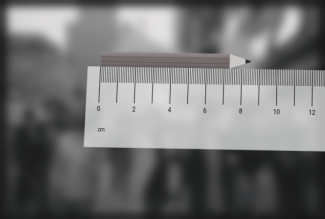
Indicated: 8.5cm
